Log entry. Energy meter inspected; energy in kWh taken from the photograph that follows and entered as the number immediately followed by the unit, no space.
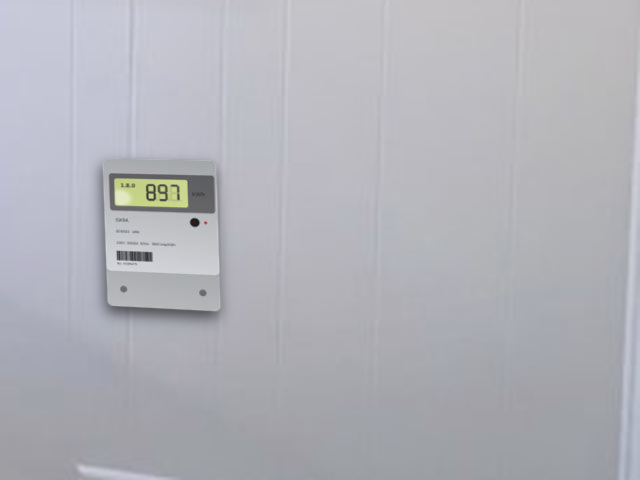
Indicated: 897kWh
